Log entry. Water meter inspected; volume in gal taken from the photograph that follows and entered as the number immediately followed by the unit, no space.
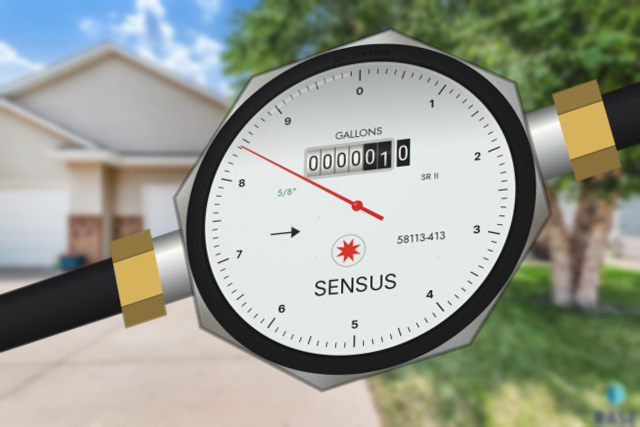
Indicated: 8.4gal
